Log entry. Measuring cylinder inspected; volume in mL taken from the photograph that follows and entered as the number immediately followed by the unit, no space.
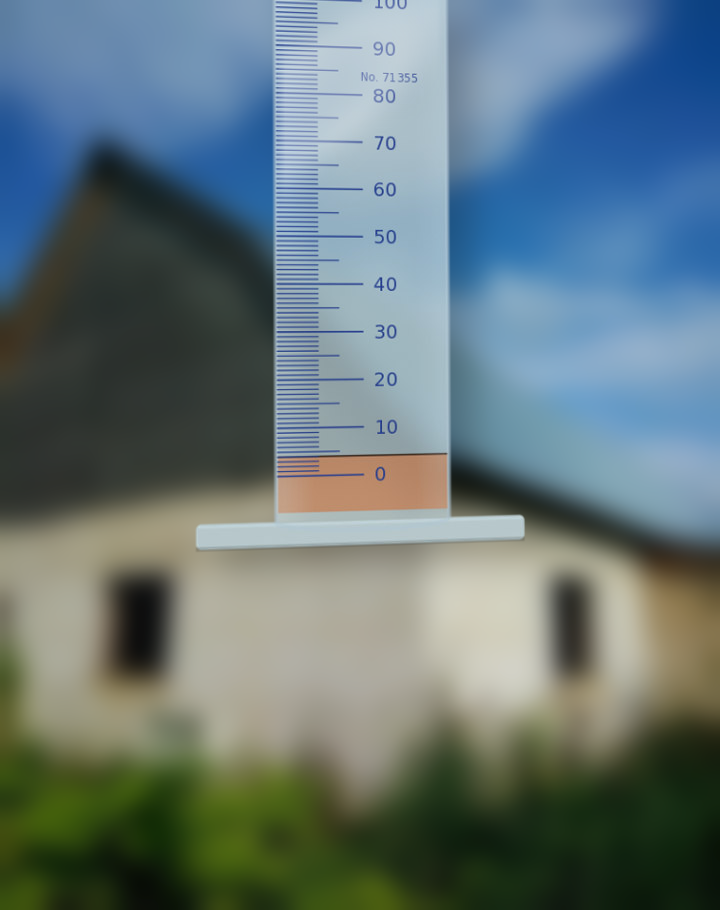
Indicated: 4mL
